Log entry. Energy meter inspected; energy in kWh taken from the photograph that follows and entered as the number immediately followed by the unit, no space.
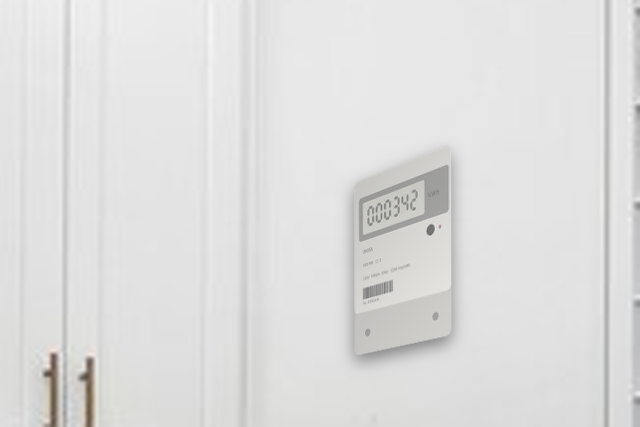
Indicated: 342kWh
